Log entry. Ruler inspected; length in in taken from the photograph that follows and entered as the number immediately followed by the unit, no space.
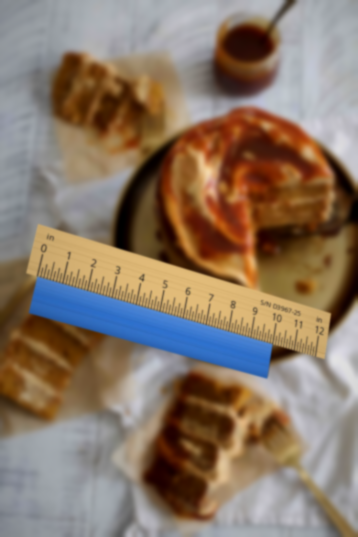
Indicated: 10in
